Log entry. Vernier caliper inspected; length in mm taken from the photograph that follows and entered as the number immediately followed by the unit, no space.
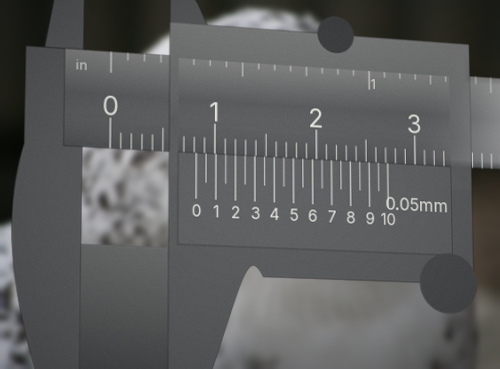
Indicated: 8.2mm
